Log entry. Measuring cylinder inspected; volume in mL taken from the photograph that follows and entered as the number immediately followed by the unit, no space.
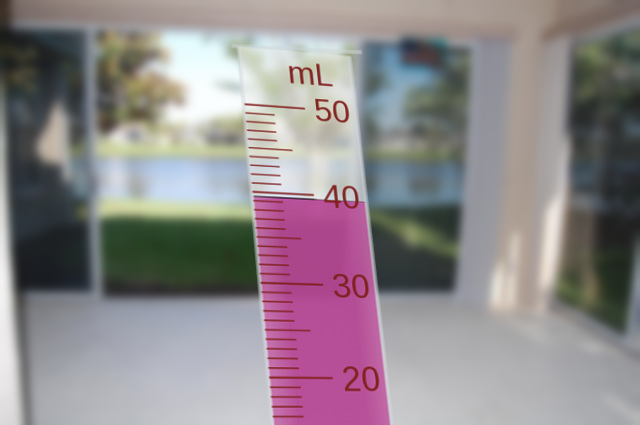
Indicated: 39.5mL
